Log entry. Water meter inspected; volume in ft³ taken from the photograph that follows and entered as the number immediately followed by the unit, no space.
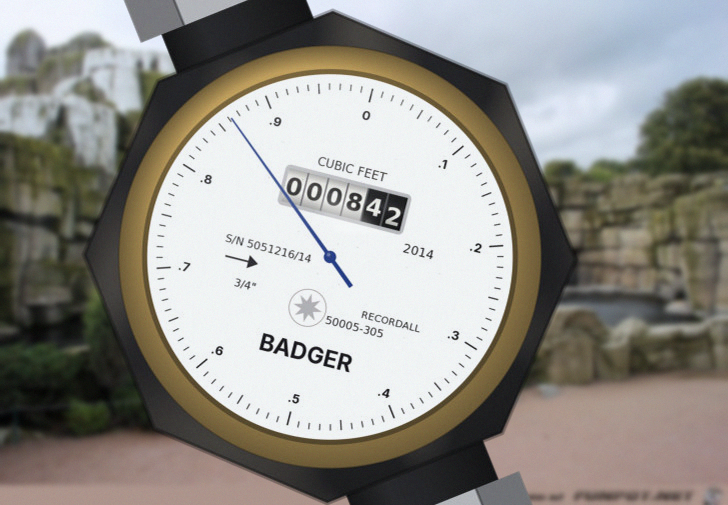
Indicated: 841.86ft³
